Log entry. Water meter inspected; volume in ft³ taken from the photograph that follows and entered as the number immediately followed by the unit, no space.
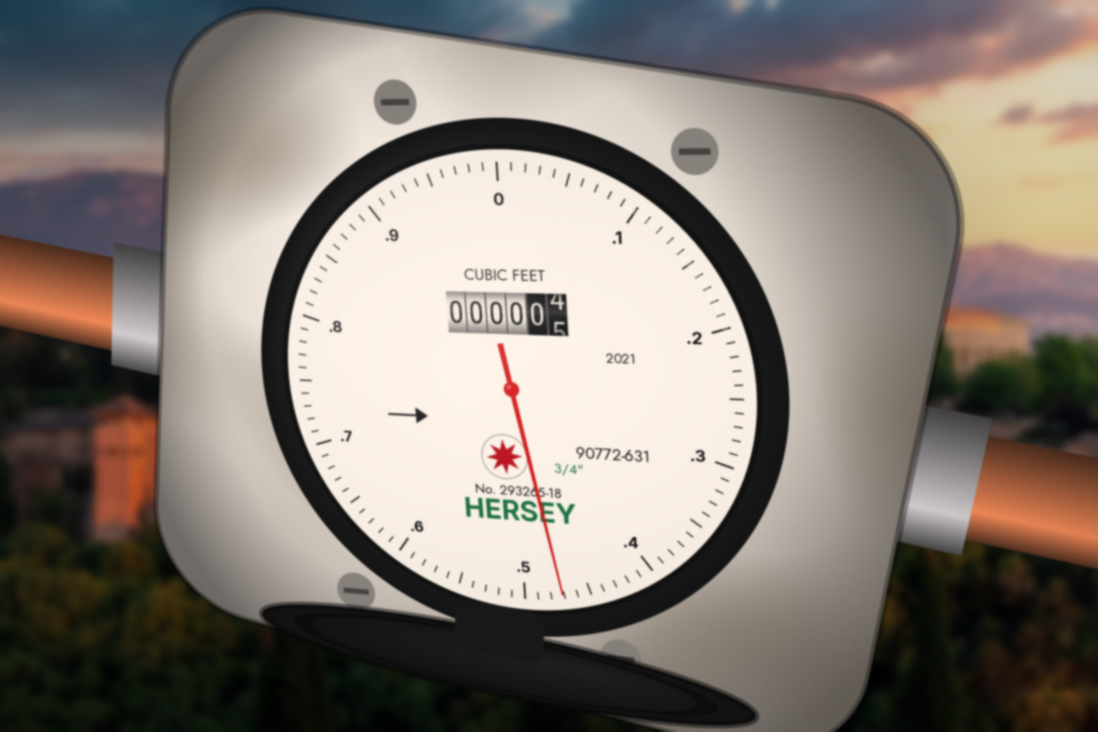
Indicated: 4.47ft³
